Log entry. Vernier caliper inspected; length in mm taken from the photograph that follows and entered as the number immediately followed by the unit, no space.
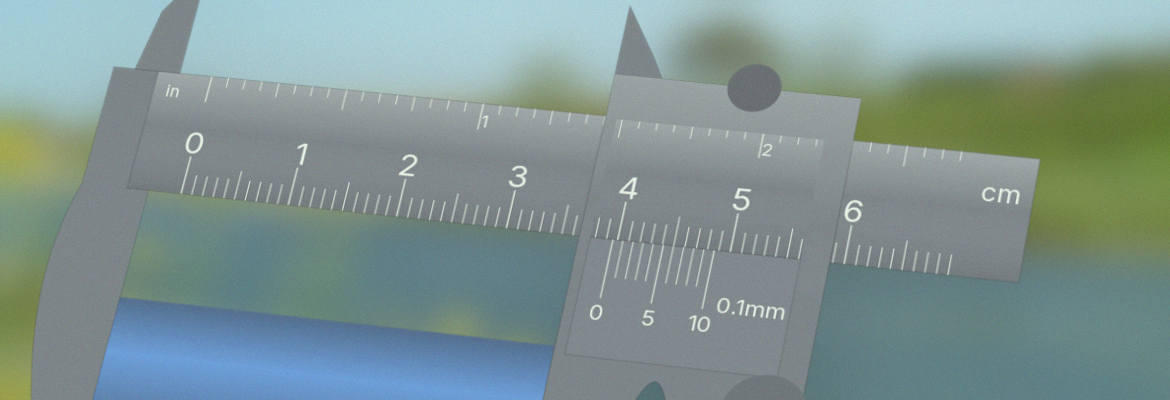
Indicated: 39.6mm
